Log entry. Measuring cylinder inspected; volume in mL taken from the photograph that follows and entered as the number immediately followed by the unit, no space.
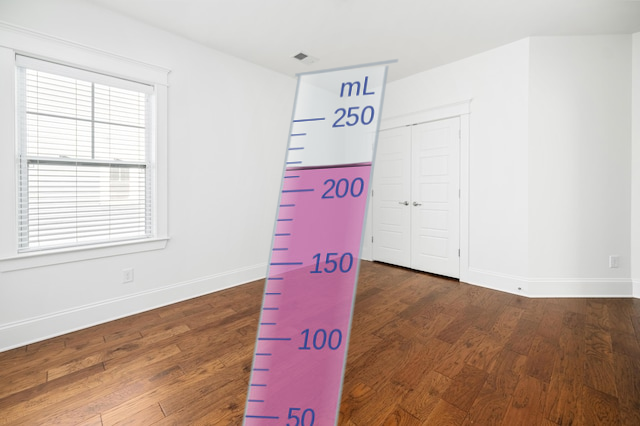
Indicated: 215mL
